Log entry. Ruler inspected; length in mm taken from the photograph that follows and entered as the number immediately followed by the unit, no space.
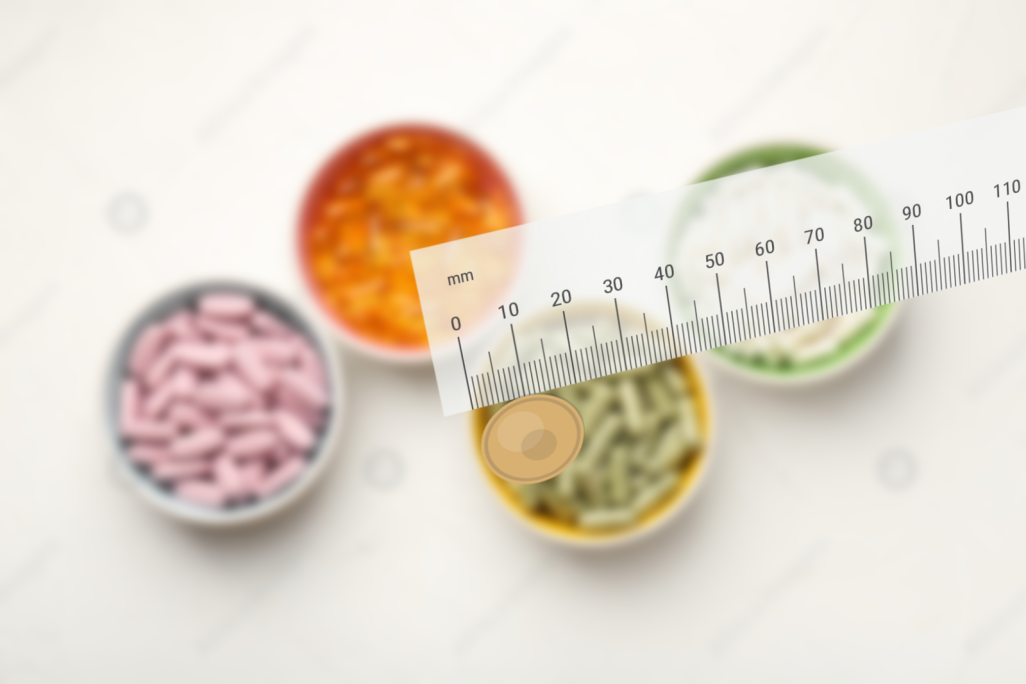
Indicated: 20mm
